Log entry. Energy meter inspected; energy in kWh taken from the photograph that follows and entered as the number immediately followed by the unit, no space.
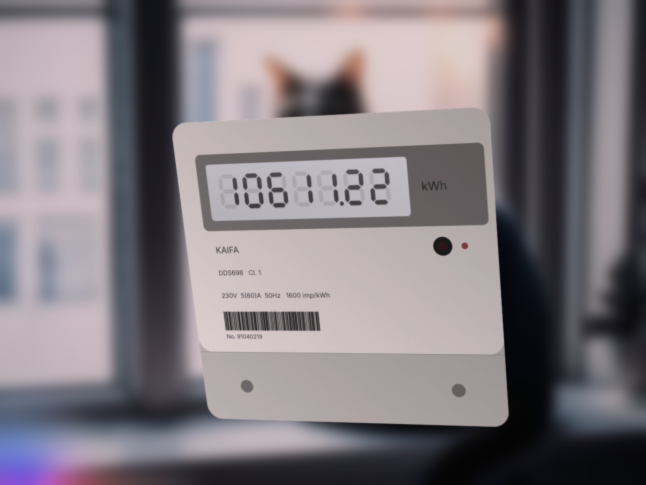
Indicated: 10611.22kWh
